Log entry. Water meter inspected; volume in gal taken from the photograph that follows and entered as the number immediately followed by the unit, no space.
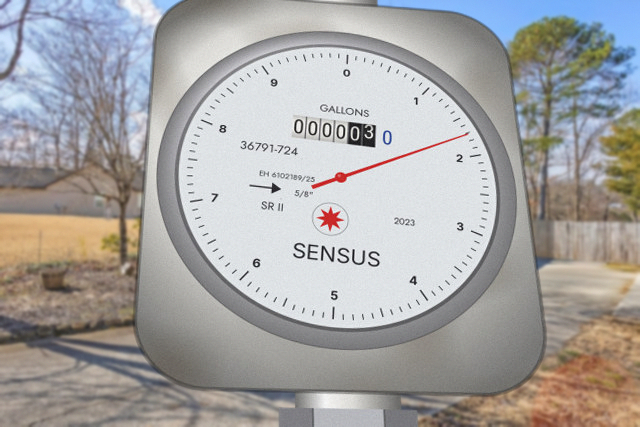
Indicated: 31.7gal
